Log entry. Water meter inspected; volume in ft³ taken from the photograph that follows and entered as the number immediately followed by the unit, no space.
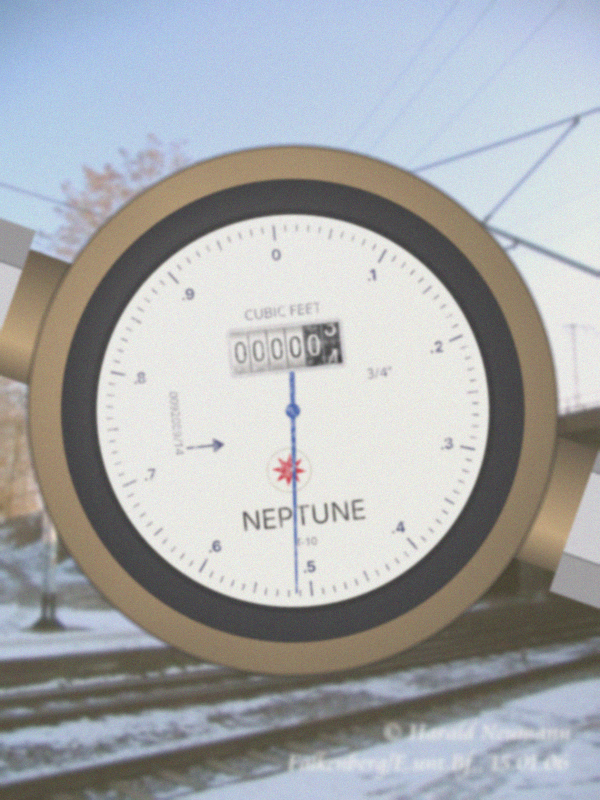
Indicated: 3.51ft³
